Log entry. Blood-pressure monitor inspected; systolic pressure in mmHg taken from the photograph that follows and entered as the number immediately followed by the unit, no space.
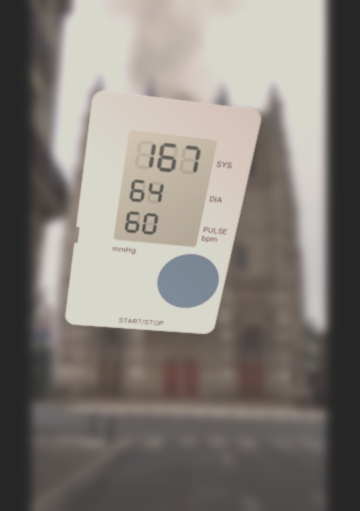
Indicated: 167mmHg
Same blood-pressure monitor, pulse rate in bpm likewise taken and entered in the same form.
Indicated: 60bpm
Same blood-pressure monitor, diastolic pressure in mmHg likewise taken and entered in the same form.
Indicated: 64mmHg
